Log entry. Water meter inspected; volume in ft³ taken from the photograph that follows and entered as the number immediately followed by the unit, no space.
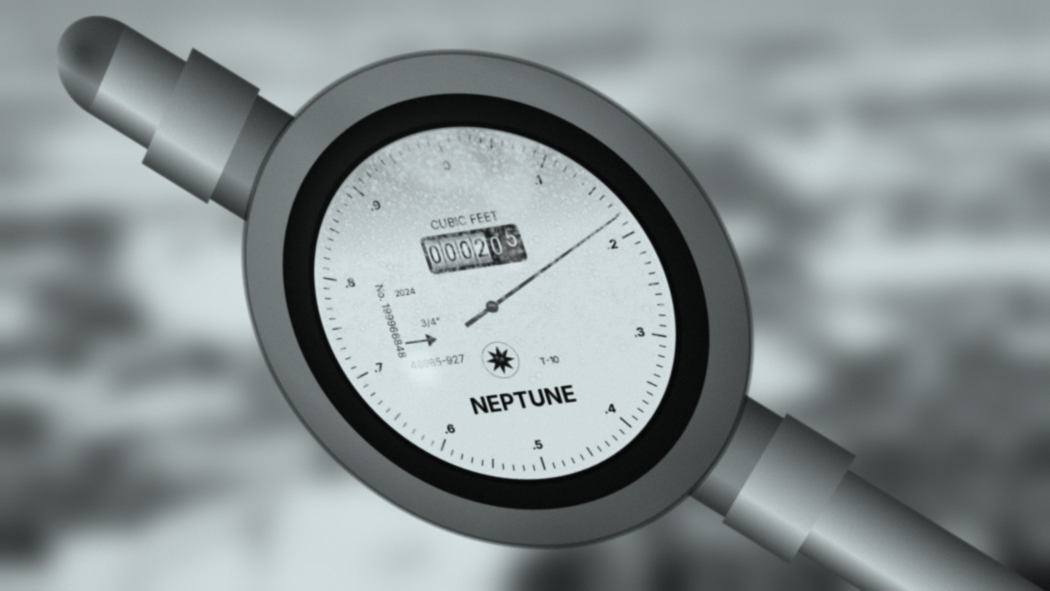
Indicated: 205.18ft³
